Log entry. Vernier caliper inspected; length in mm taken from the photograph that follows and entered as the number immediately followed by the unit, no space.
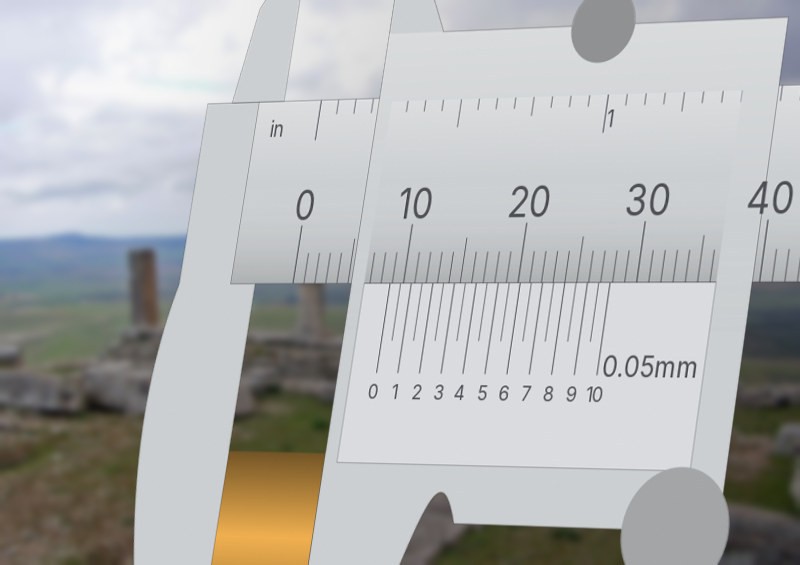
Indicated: 8.8mm
